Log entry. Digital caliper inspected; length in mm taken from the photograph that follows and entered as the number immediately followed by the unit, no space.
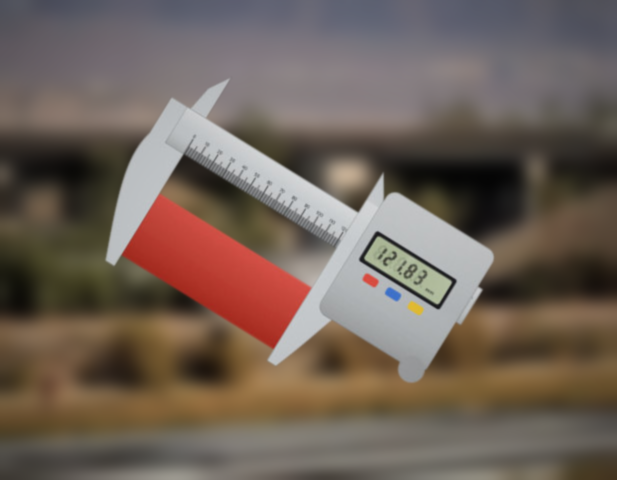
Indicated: 121.83mm
